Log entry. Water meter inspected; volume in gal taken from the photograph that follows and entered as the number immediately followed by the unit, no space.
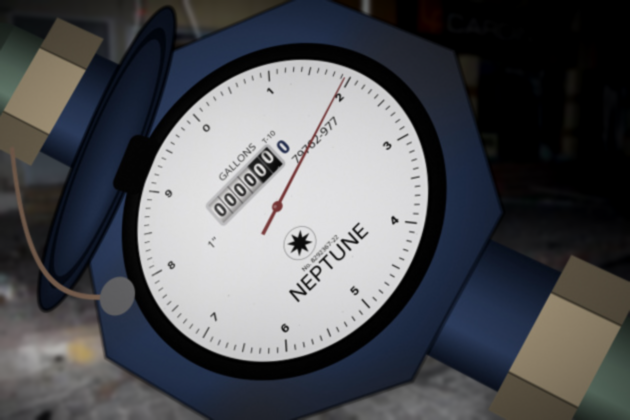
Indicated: 1.9gal
